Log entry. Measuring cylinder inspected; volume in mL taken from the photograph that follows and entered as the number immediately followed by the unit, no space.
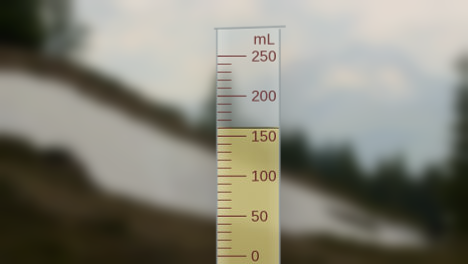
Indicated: 160mL
